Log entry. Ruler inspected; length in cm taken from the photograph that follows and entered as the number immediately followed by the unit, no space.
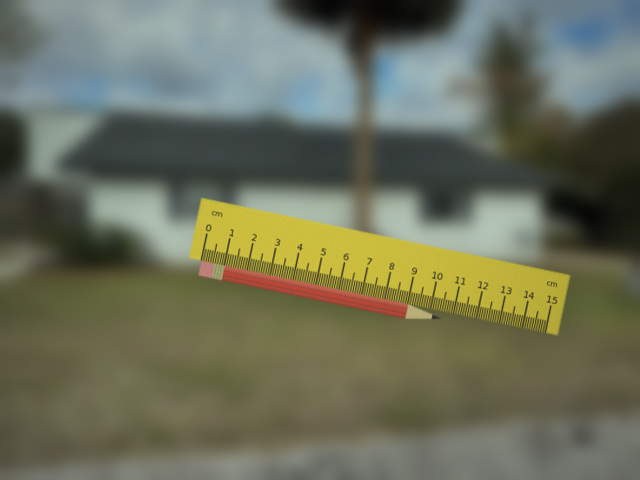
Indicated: 10.5cm
